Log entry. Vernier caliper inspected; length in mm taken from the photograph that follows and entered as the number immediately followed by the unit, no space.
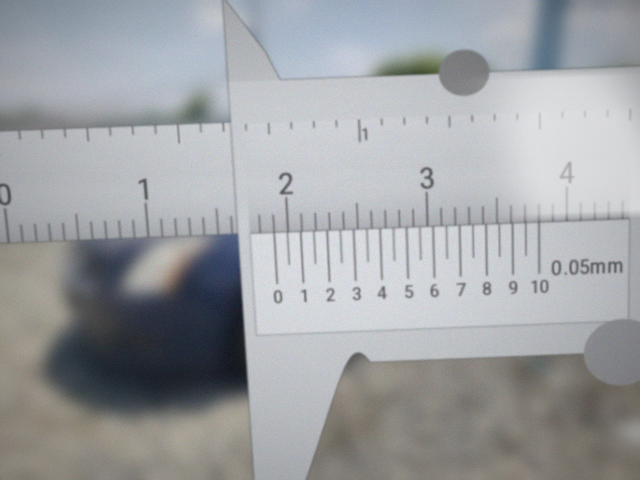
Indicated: 19.0mm
